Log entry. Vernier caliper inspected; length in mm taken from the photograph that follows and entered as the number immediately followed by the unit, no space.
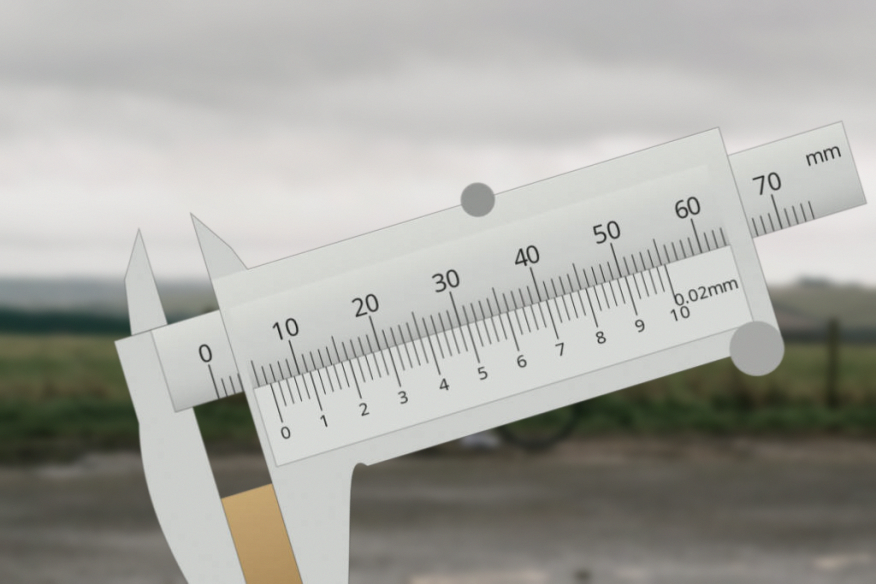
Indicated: 6.4mm
